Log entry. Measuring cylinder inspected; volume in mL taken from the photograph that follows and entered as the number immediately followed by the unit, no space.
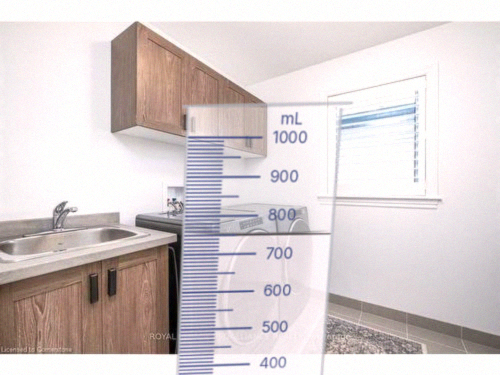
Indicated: 750mL
